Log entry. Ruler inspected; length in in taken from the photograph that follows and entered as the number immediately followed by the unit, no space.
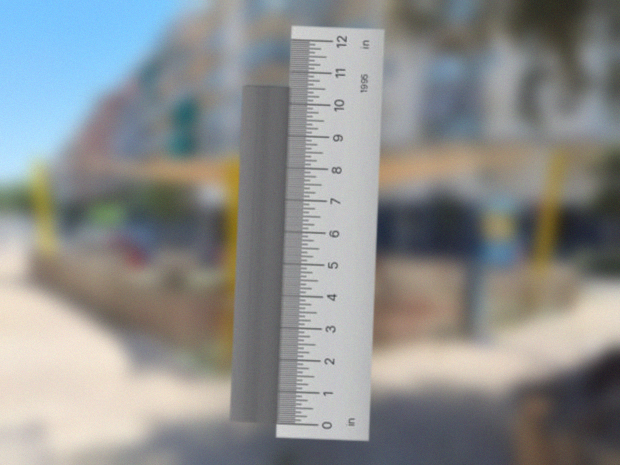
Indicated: 10.5in
